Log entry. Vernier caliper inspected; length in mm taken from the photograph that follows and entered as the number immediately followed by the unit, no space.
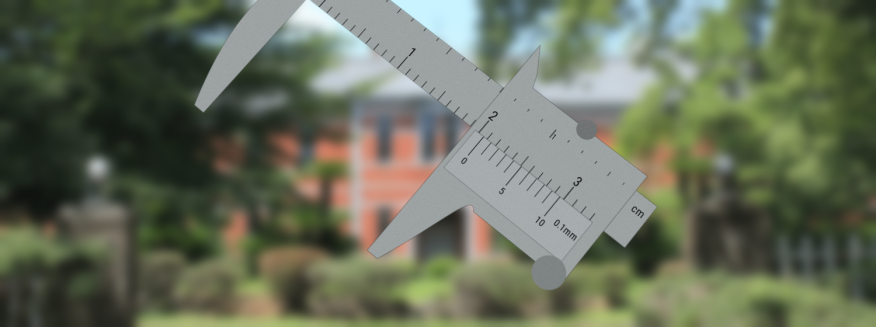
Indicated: 20.6mm
